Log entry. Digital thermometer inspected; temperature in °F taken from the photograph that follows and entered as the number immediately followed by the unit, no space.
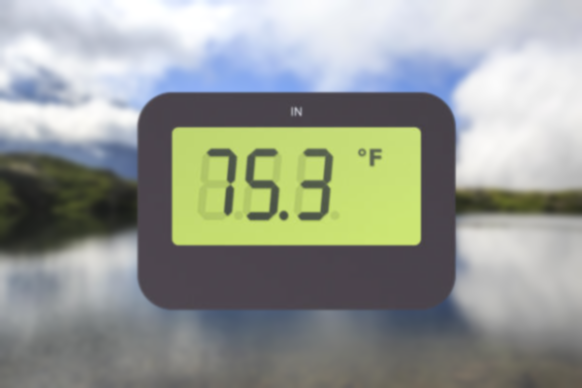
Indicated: 75.3°F
